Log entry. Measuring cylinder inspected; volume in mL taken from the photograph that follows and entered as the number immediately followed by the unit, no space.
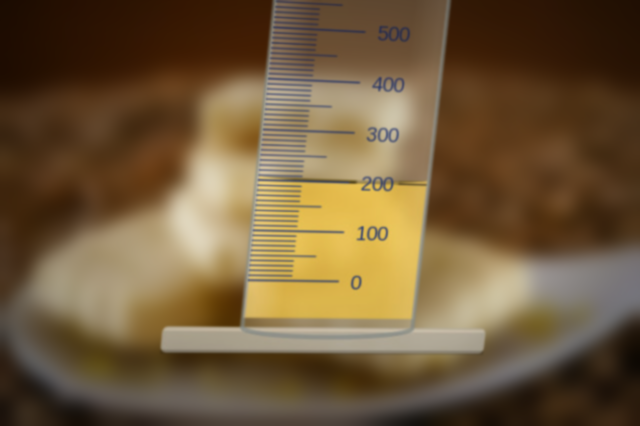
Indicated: 200mL
